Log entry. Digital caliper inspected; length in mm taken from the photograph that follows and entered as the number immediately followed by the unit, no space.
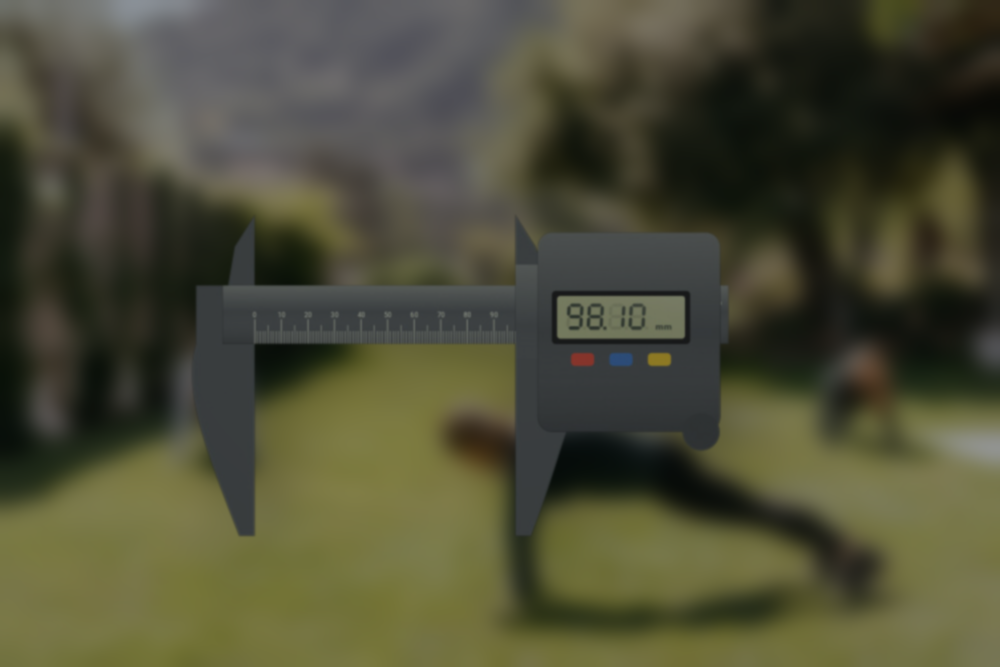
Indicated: 98.10mm
